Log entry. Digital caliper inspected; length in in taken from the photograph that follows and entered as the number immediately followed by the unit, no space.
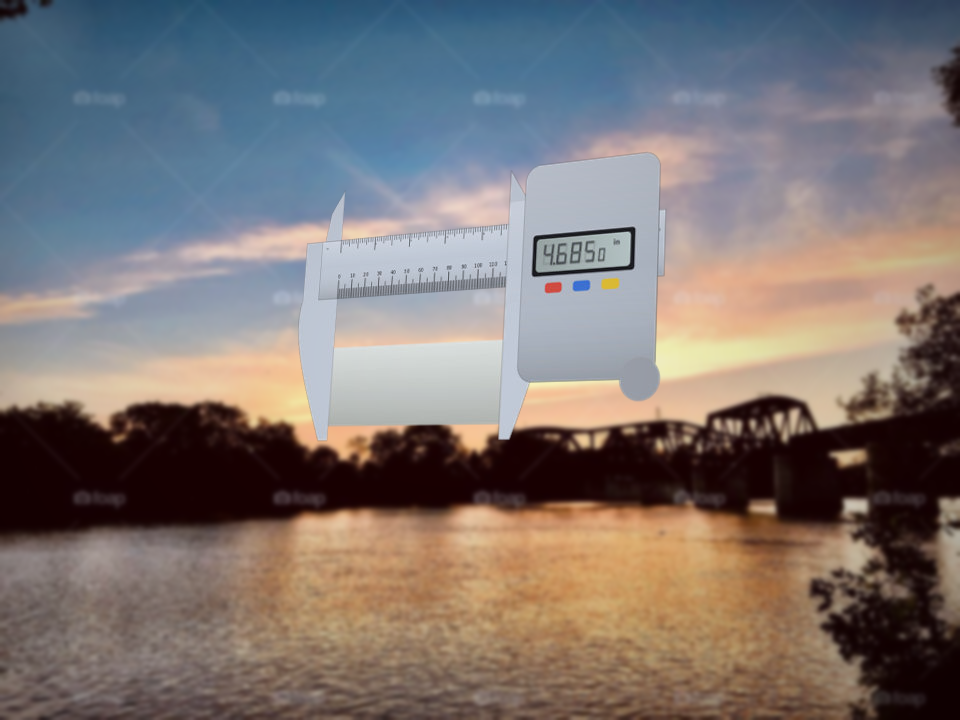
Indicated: 4.6850in
